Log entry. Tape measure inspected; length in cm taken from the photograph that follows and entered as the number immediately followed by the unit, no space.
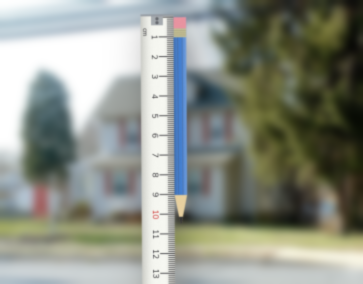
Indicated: 10.5cm
